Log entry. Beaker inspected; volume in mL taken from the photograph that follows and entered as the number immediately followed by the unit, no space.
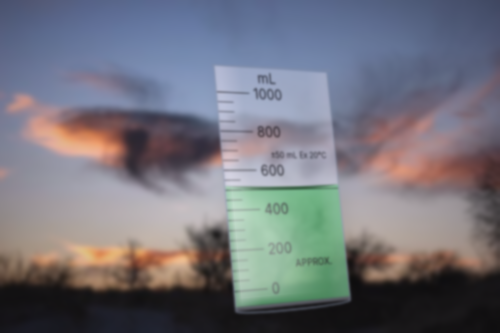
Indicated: 500mL
